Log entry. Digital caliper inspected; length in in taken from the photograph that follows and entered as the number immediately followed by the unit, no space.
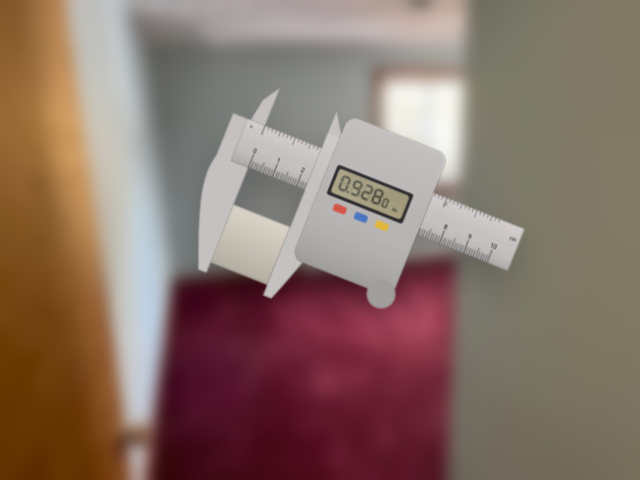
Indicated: 0.9280in
